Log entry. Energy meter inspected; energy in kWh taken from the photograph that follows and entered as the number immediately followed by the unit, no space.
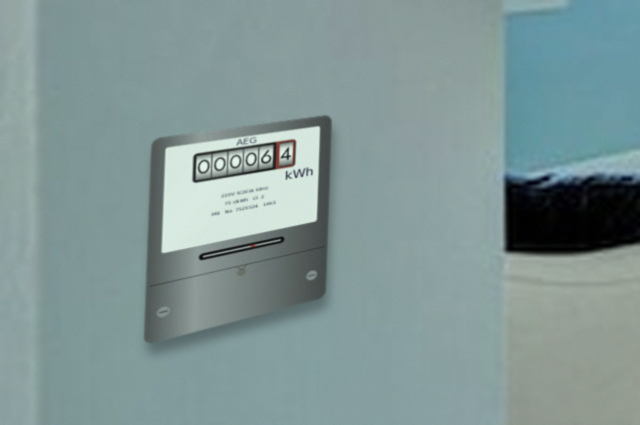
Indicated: 6.4kWh
